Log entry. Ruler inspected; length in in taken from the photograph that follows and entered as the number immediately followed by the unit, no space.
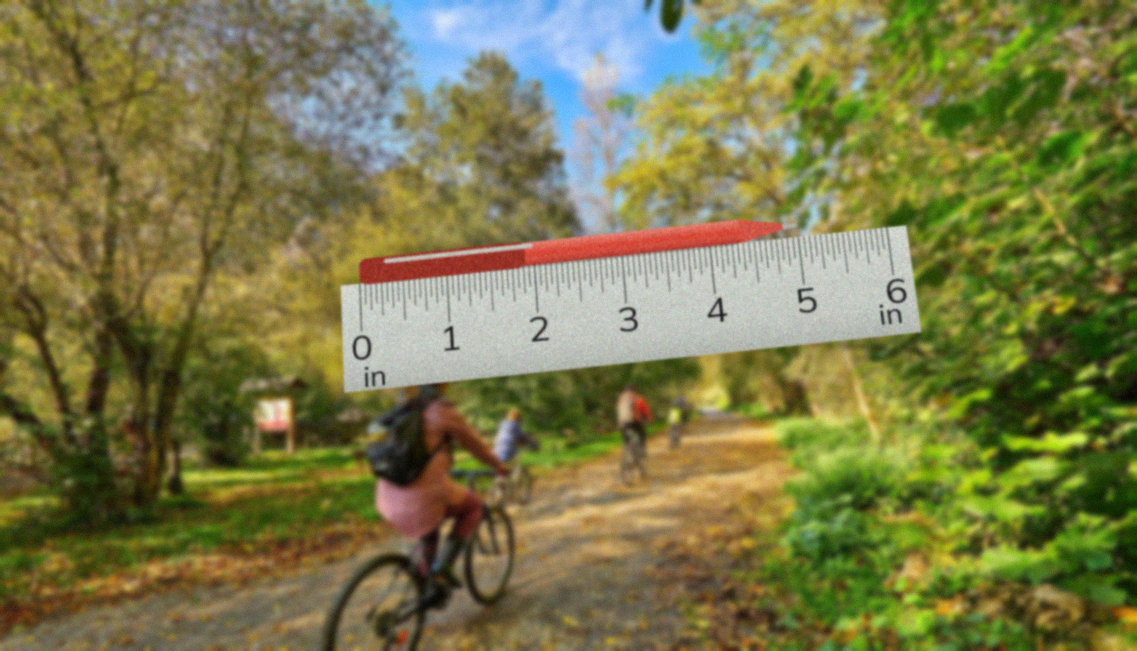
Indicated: 5in
